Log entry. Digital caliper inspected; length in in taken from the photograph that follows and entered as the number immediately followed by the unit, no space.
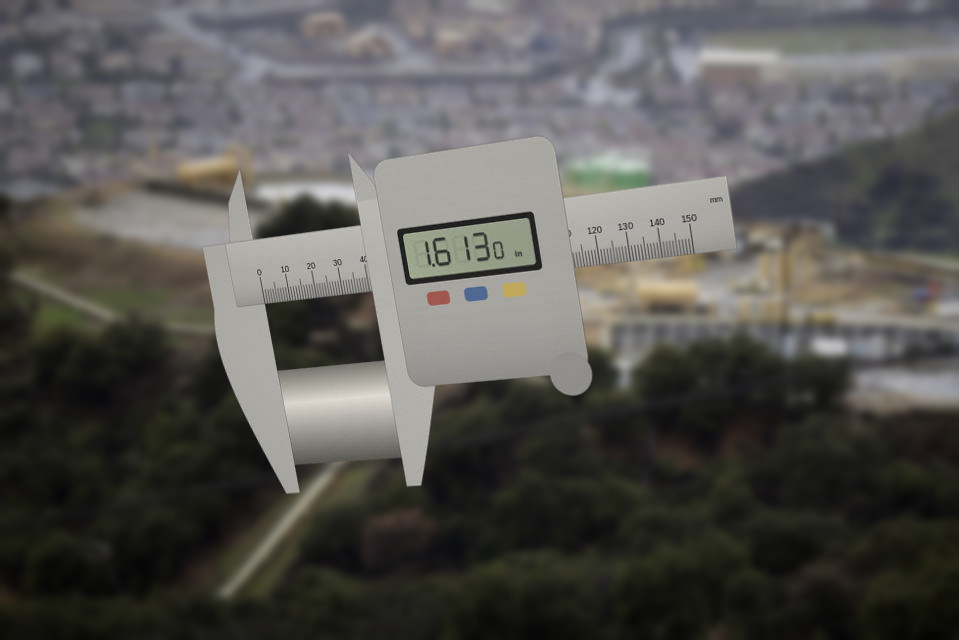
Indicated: 1.6130in
